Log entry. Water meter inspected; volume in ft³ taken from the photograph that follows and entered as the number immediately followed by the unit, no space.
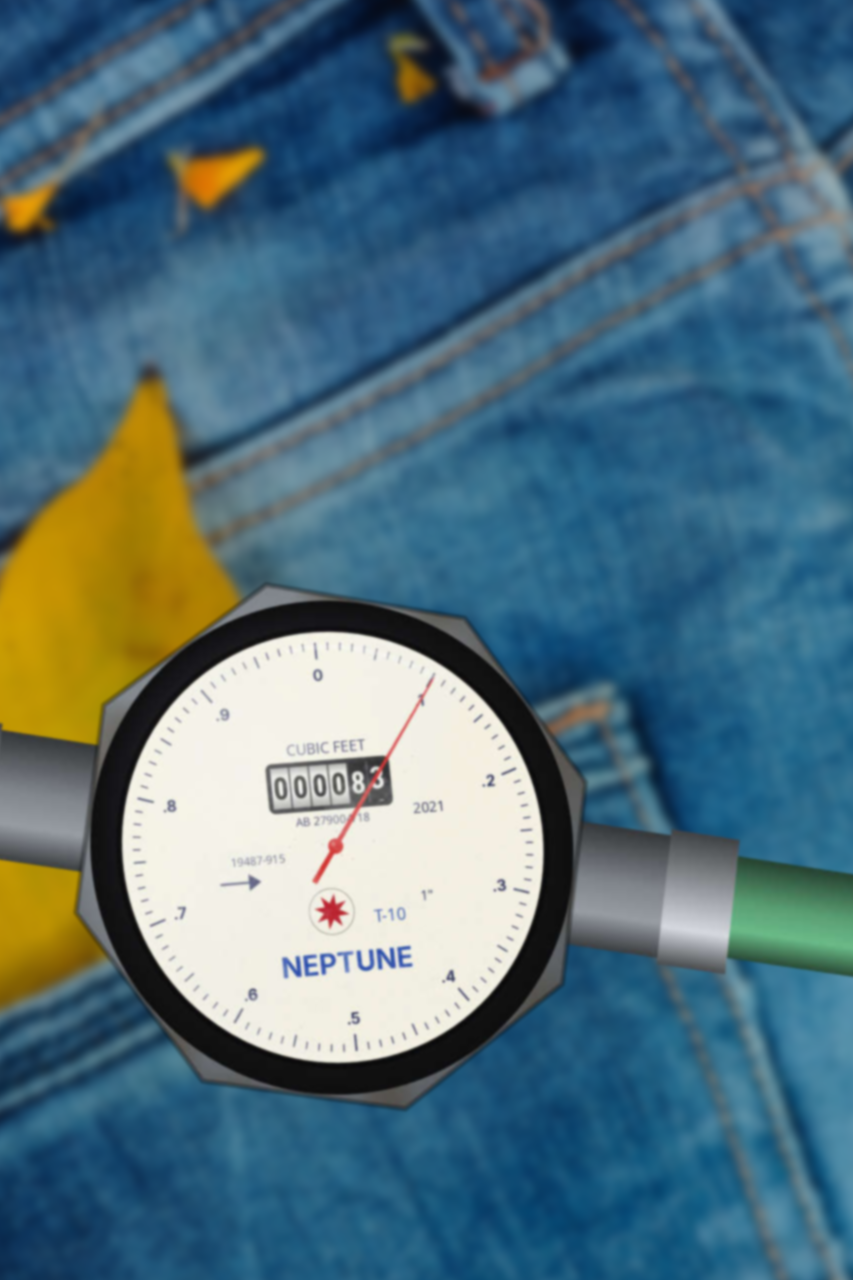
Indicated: 83.10ft³
